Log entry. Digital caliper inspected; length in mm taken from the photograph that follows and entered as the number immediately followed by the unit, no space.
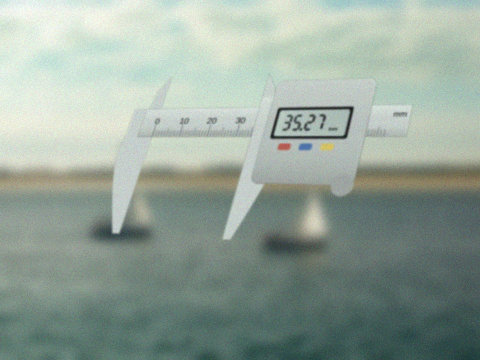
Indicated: 35.27mm
